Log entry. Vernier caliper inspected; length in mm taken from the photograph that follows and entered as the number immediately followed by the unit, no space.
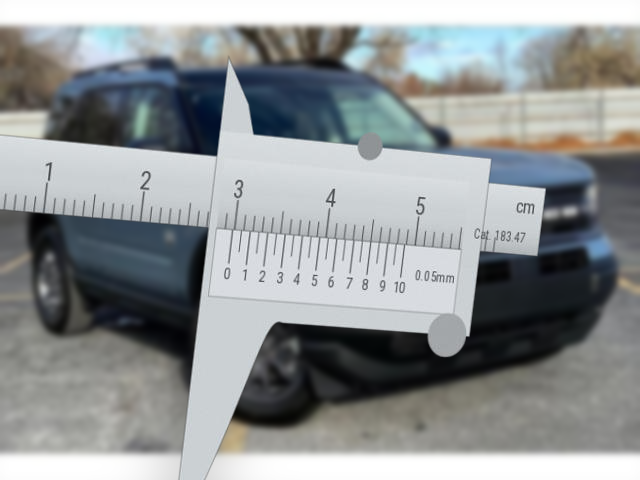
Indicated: 29.8mm
